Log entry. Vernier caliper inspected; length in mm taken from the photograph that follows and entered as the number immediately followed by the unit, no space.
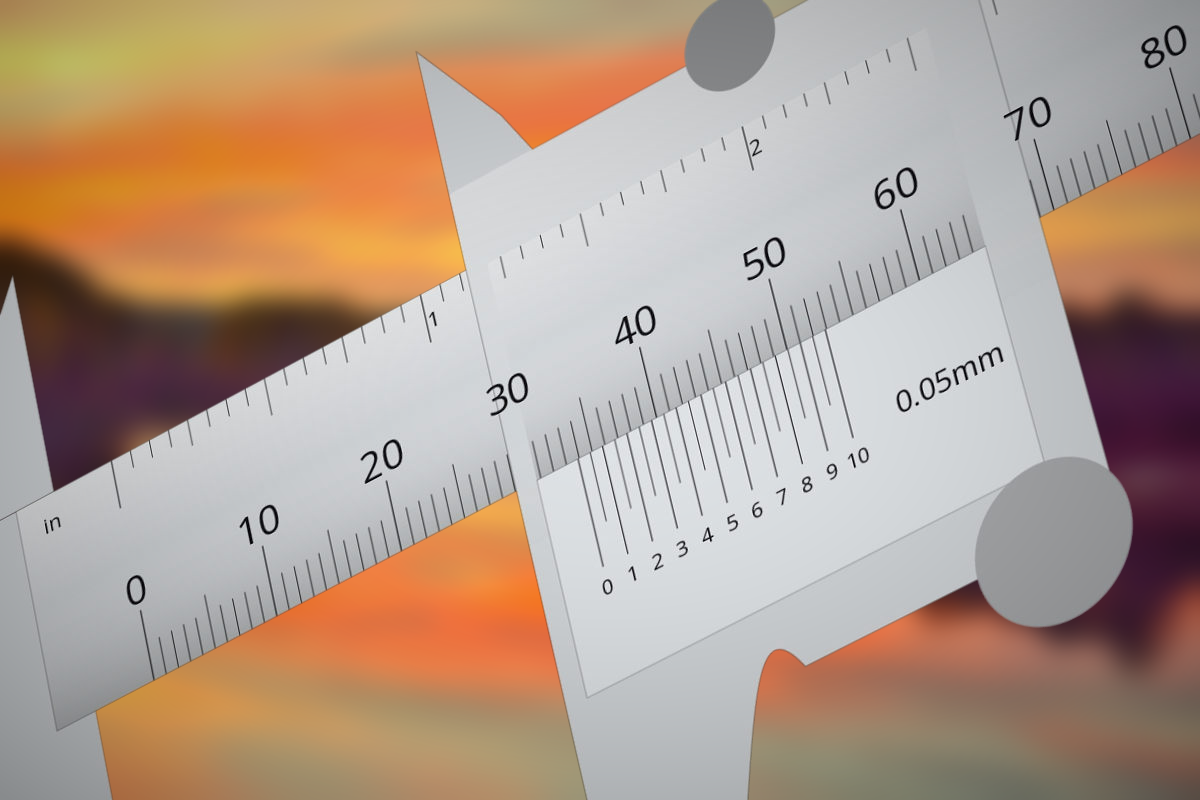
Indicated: 33.9mm
